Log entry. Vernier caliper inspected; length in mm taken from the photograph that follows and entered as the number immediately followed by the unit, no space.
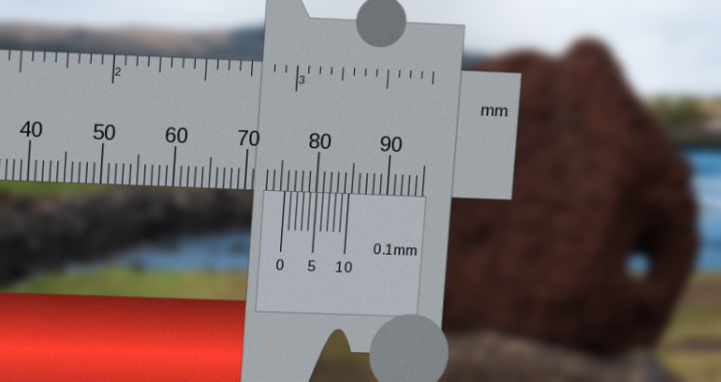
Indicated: 75.6mm
